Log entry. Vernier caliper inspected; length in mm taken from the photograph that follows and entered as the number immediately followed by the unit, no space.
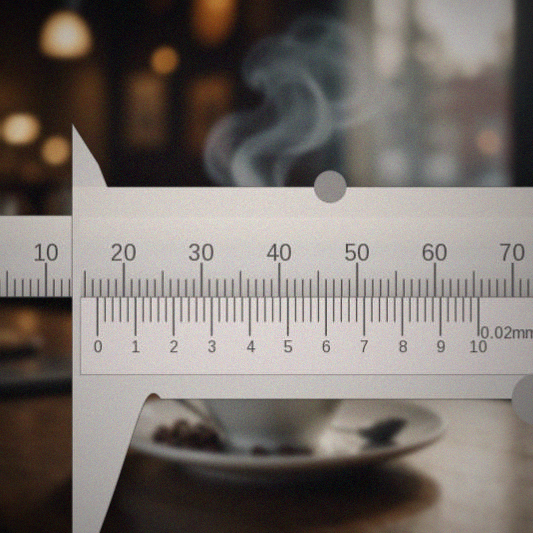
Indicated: 16.6mm
